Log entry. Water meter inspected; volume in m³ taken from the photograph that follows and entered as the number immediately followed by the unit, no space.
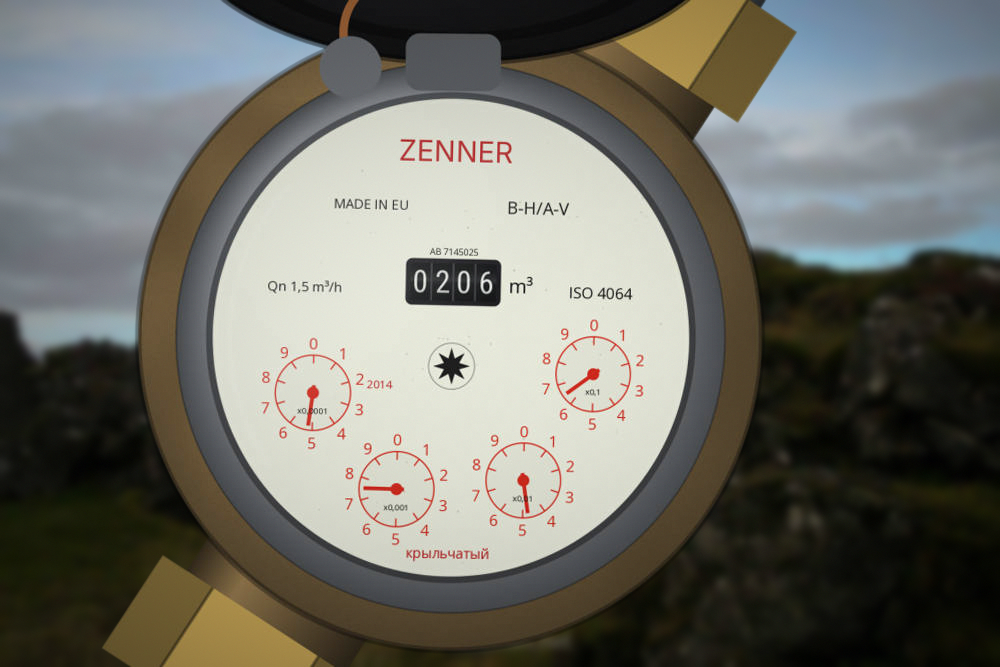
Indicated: 206.6475m³
